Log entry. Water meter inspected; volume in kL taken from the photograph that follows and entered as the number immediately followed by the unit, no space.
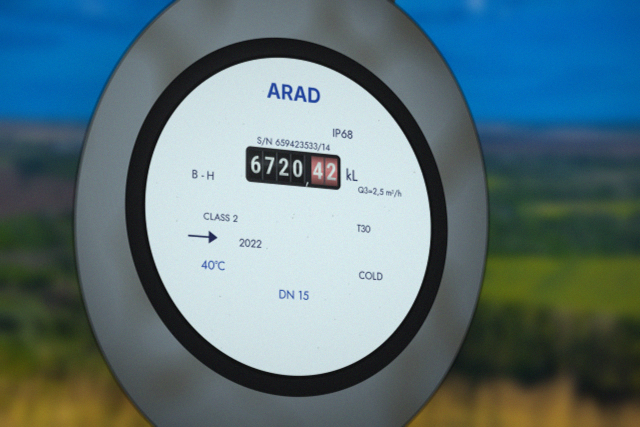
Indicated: 6720.42kL
